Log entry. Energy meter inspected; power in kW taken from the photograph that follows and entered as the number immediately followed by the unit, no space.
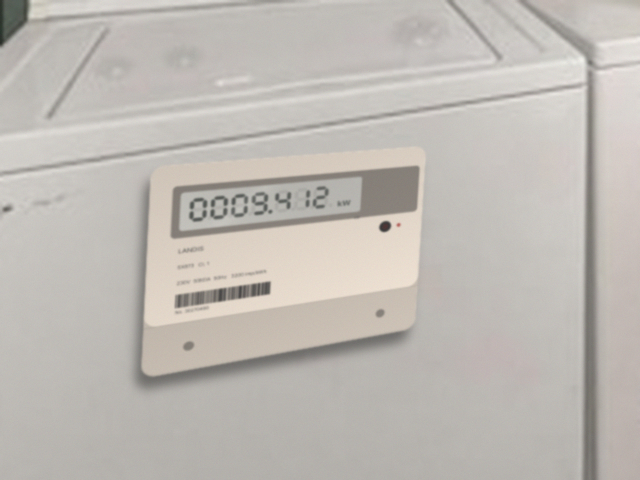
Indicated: 9.412kW
